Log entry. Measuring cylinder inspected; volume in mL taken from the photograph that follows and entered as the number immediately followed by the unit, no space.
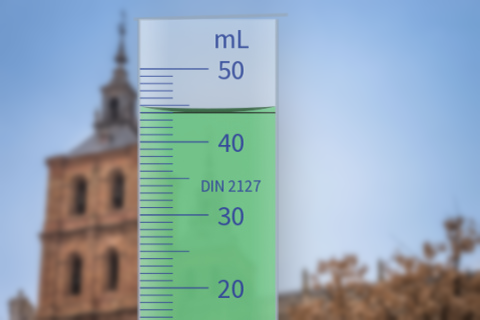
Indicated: 44mL
